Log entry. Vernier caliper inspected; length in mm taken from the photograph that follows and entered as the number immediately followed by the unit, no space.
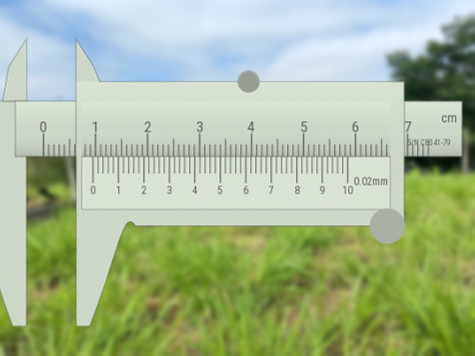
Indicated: 9.5mm
